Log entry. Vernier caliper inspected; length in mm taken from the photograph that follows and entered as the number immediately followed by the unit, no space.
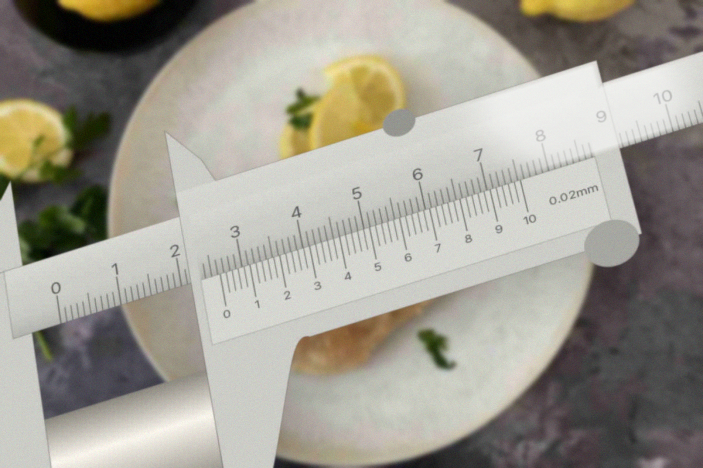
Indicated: 26.4mm
